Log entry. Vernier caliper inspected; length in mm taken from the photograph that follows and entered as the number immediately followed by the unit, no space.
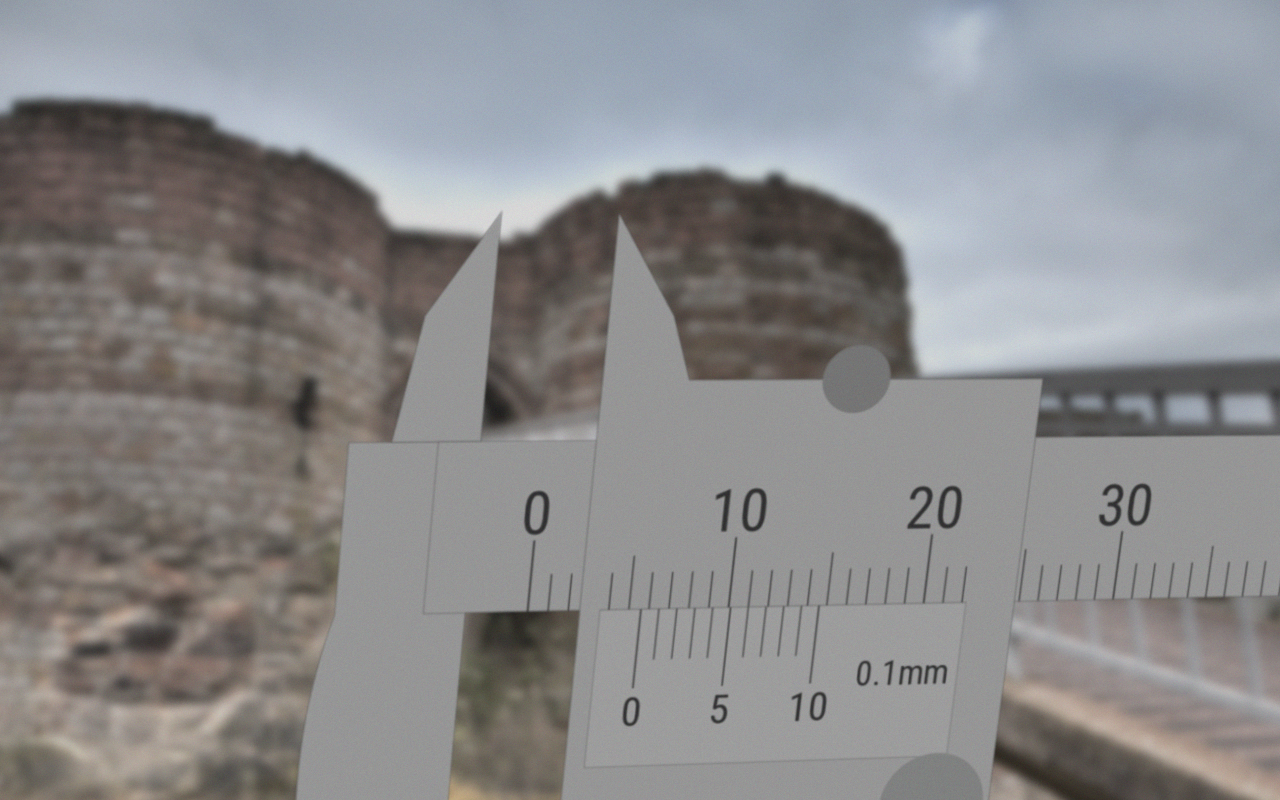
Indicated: 5.6mm
